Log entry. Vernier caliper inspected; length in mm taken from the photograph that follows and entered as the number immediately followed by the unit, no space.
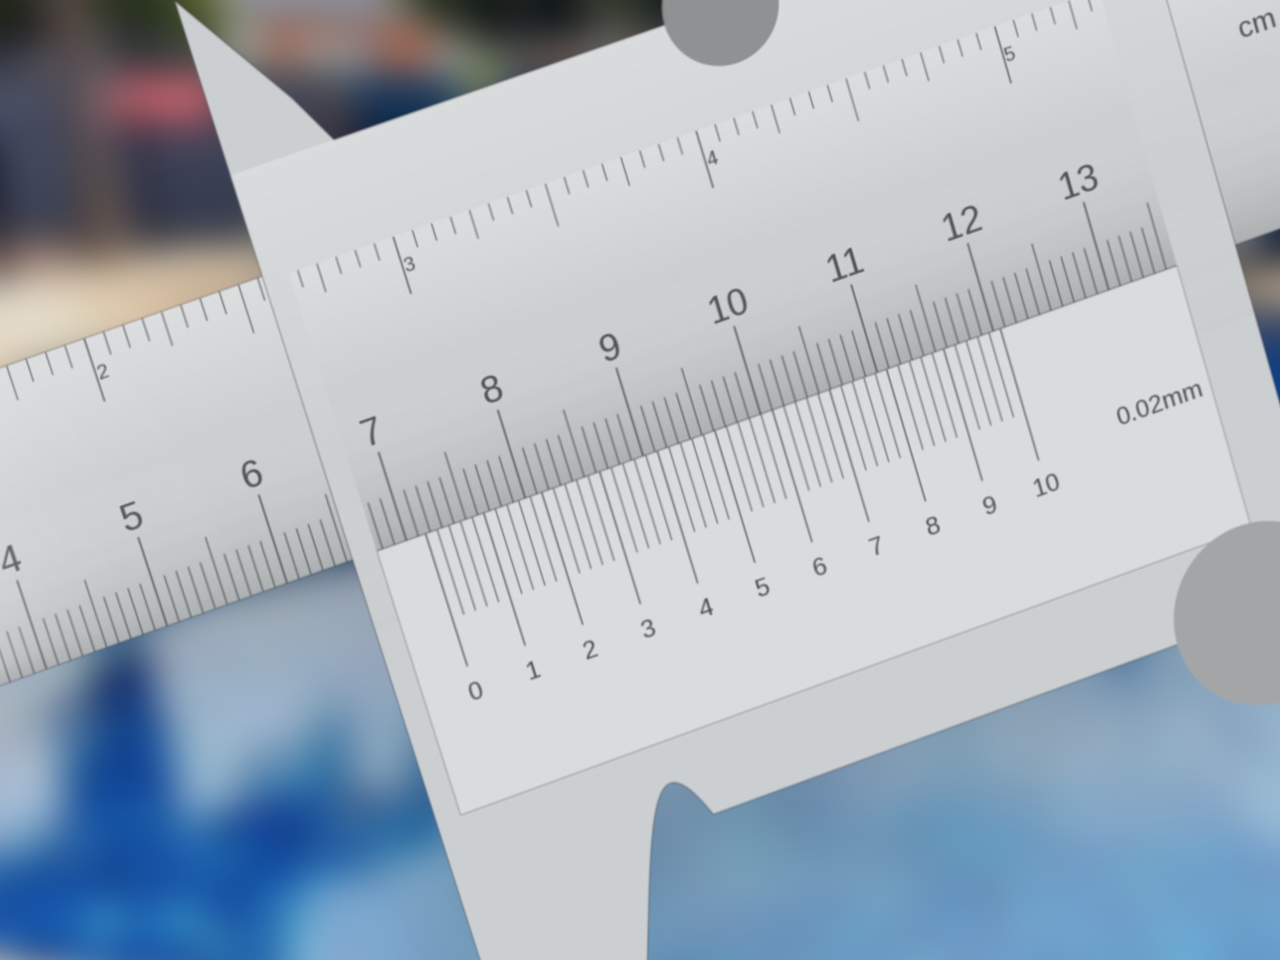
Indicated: 71.6mm
